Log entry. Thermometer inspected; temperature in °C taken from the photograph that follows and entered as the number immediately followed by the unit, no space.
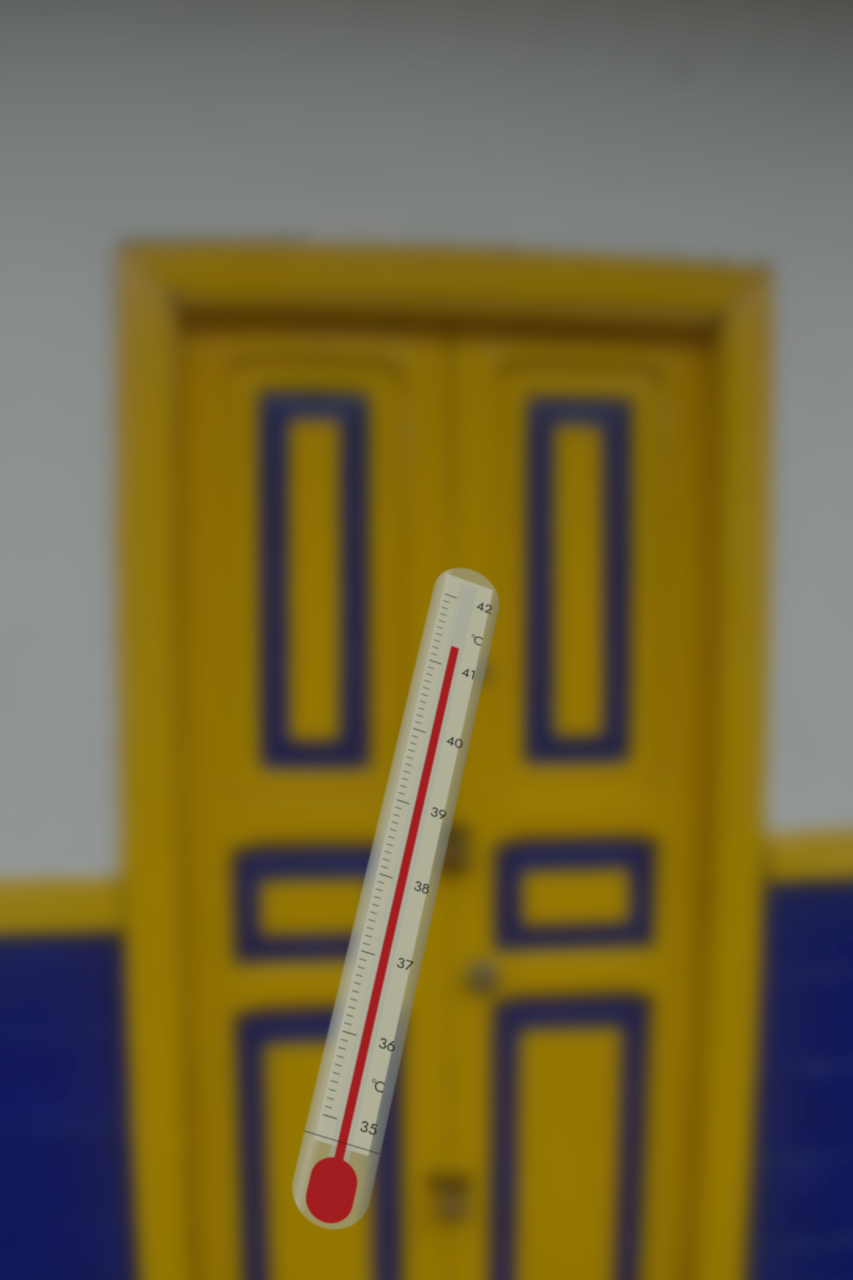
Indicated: 41.3°C
